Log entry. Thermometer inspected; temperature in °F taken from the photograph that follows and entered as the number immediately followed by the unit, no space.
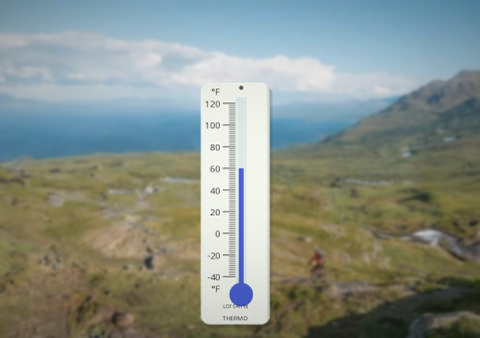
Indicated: 60°F
